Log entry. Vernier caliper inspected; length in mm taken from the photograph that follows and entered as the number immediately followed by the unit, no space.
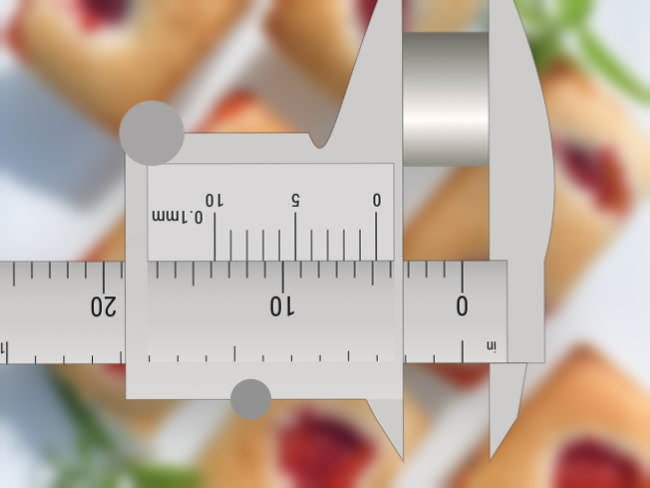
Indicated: 4.8mm
